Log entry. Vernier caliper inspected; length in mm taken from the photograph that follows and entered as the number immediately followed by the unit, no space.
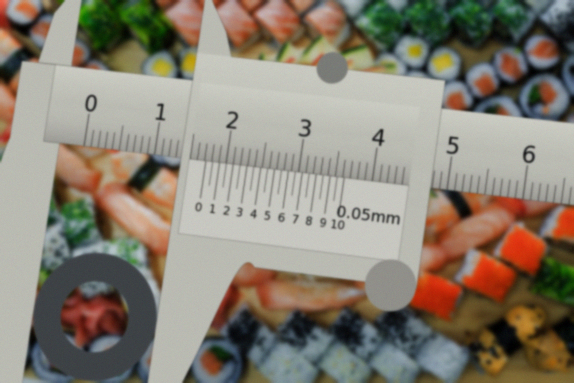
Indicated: 17.2mm
